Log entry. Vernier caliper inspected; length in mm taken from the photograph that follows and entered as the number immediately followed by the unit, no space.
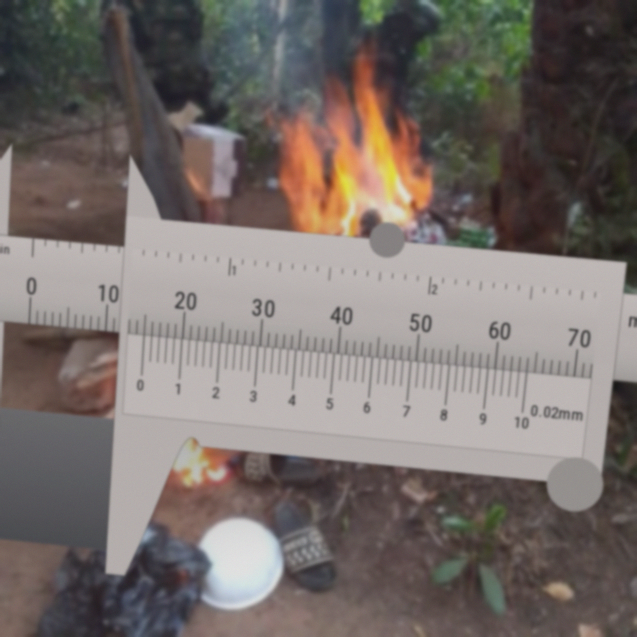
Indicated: 15.0mm
